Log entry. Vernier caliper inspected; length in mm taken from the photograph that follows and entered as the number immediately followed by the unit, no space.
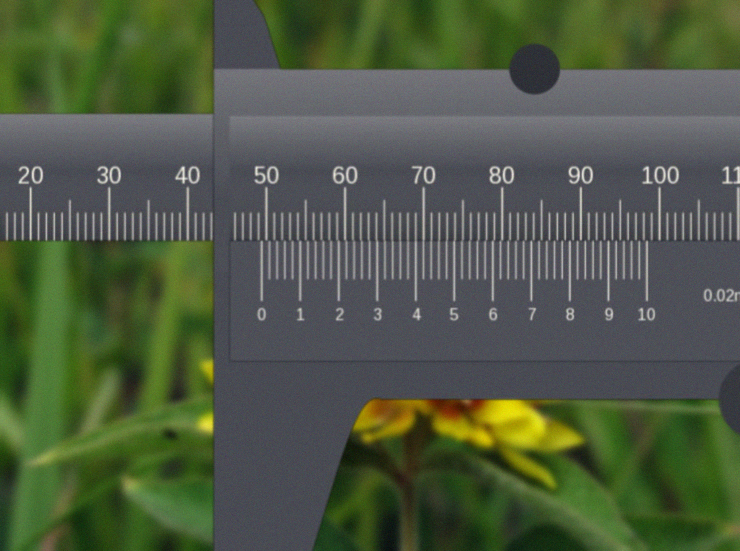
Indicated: 49.4mm
